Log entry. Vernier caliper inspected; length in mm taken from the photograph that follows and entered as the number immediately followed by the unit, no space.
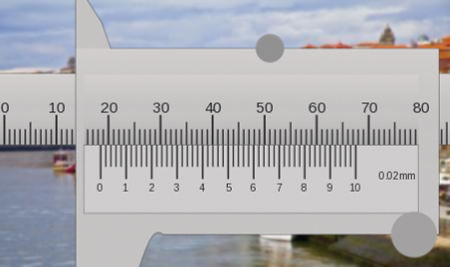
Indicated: 18.5mm
